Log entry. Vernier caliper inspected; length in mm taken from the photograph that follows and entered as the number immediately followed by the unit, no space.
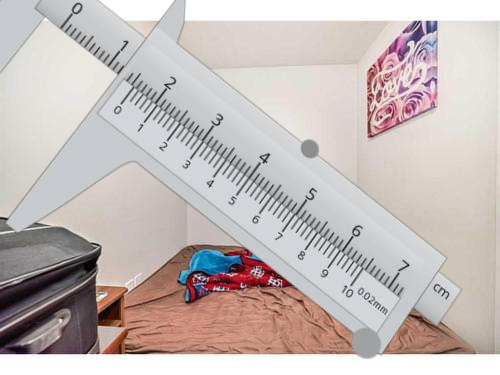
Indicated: 15.5mm
